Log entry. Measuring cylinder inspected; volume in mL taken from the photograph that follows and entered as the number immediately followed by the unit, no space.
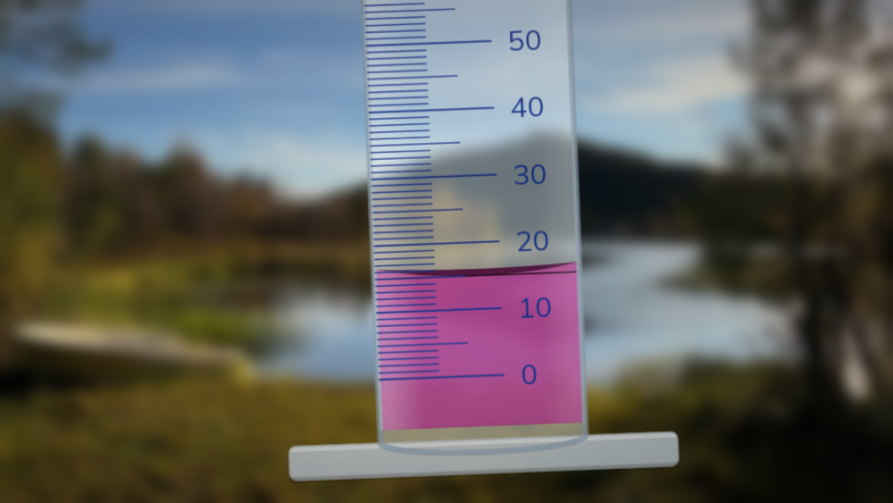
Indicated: 15mL
